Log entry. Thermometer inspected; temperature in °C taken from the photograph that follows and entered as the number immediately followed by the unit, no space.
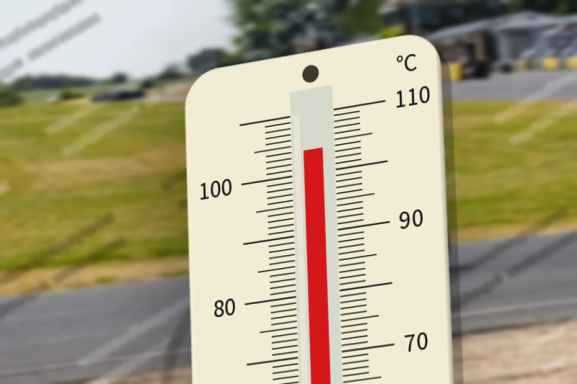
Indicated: 104°C
